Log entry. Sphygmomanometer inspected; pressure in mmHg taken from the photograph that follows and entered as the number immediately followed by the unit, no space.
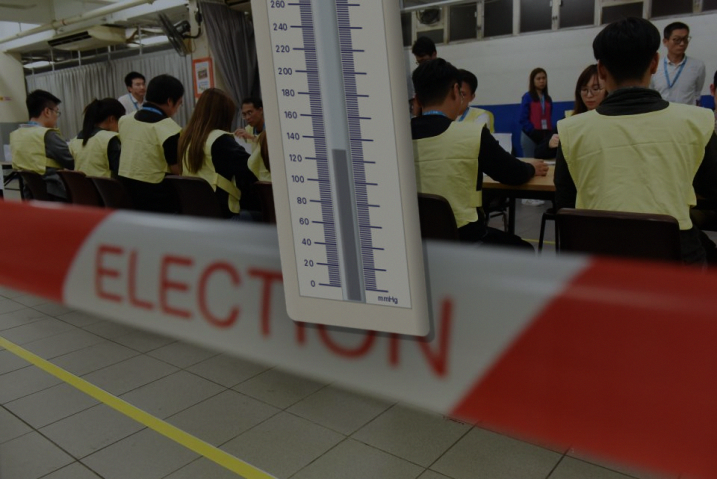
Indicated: 130mmHg
